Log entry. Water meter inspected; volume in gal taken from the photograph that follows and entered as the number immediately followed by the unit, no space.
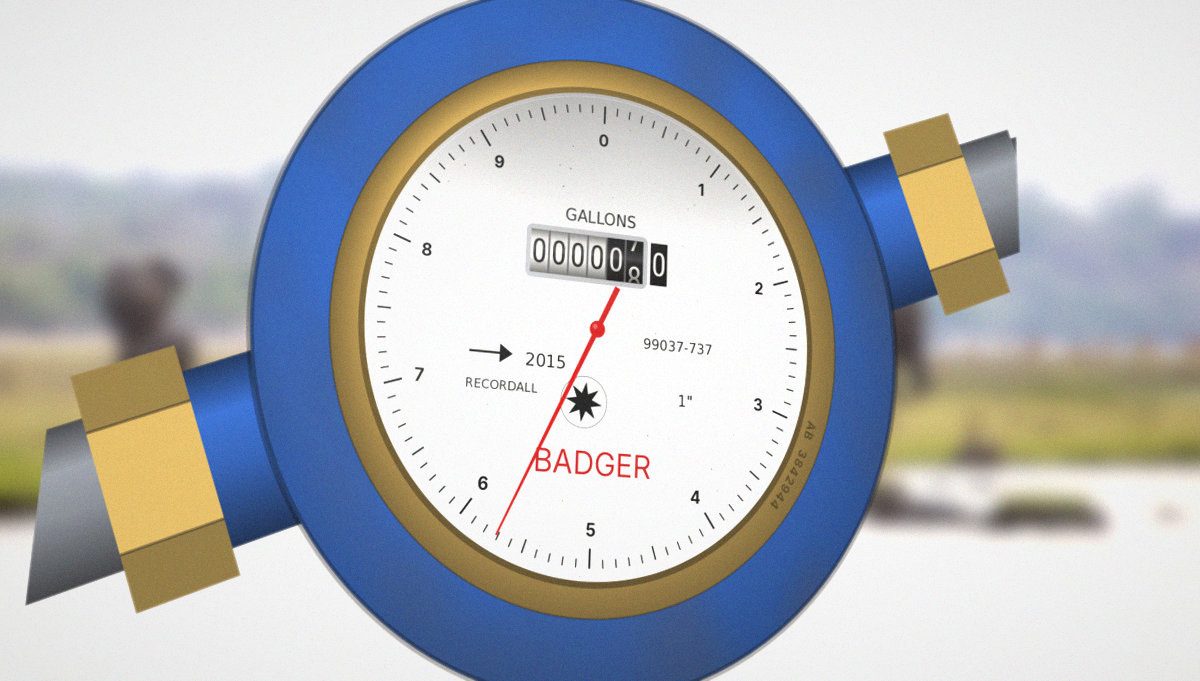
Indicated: 75.7gal
